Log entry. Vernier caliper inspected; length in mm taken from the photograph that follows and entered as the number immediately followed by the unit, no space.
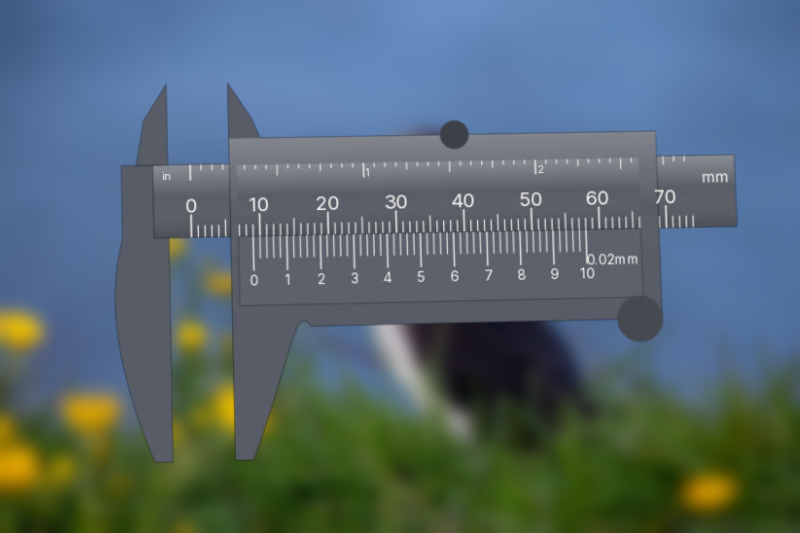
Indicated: 9.0mm
